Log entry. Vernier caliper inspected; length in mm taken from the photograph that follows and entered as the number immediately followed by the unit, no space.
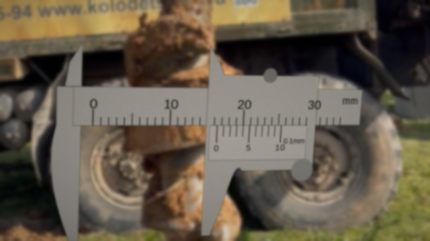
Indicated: 16.4mm
